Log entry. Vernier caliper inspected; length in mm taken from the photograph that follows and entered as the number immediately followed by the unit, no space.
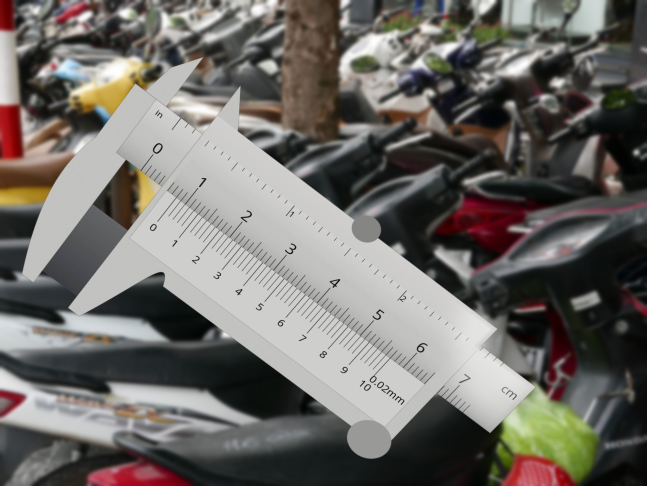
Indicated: 8.0mm
